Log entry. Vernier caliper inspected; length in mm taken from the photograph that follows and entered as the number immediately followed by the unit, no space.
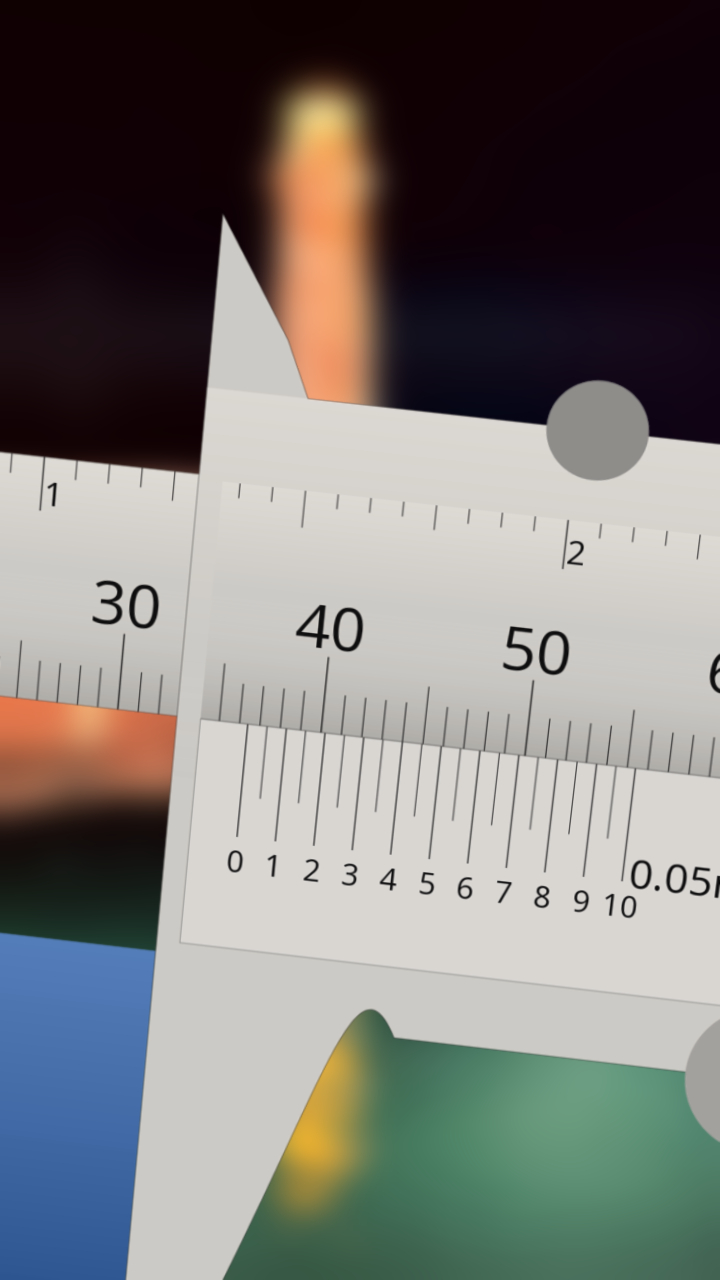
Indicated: 36.4mm
